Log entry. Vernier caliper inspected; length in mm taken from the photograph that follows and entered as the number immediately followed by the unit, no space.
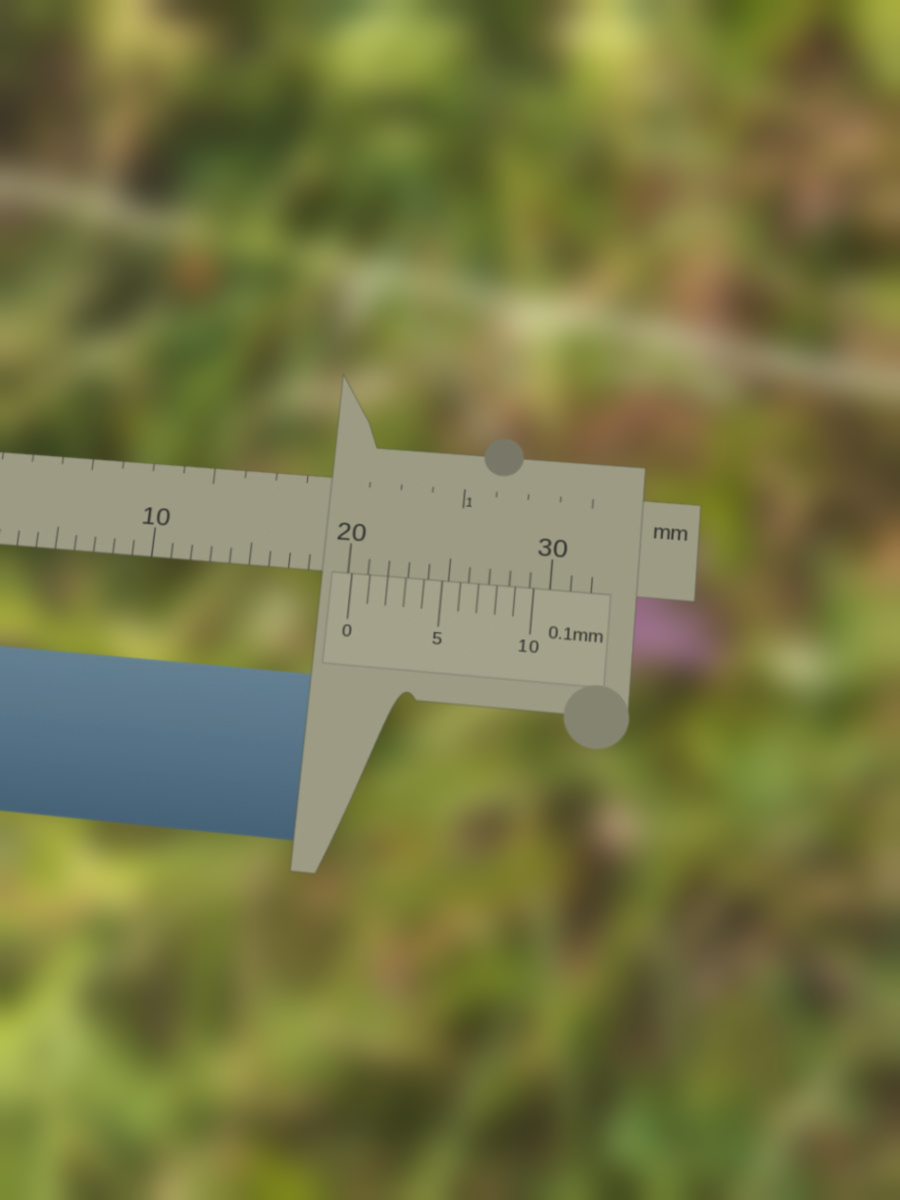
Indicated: 20.2mm
